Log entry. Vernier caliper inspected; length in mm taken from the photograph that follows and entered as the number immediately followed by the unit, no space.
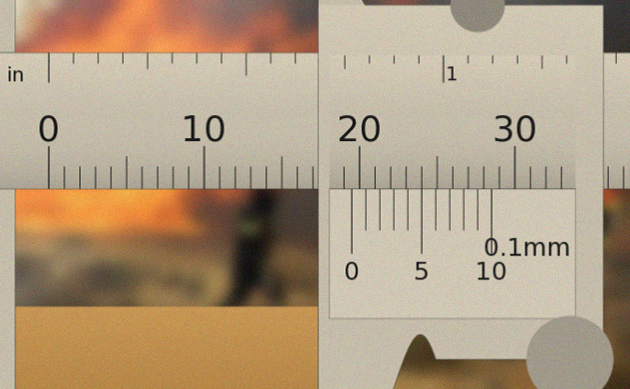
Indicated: 19.5mm
